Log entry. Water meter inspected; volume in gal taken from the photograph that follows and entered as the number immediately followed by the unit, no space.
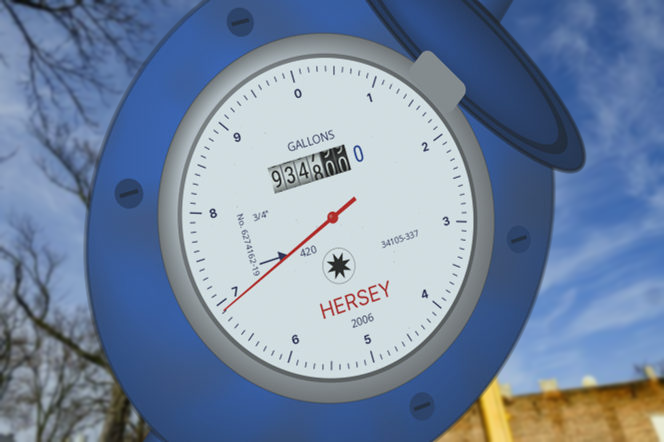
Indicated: 9347996.9gal
